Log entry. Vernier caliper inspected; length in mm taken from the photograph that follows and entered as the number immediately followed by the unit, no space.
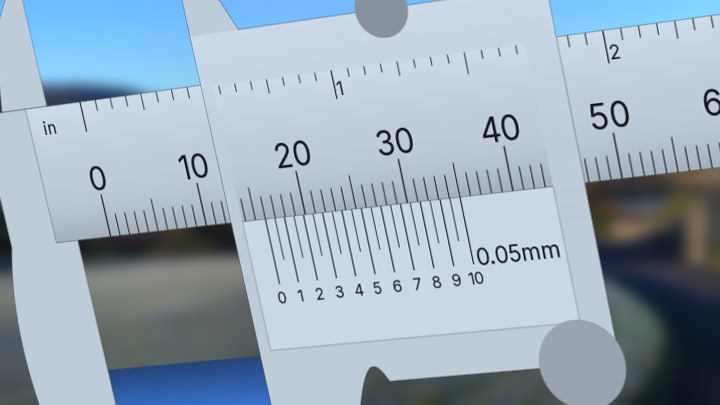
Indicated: 16.0mm
